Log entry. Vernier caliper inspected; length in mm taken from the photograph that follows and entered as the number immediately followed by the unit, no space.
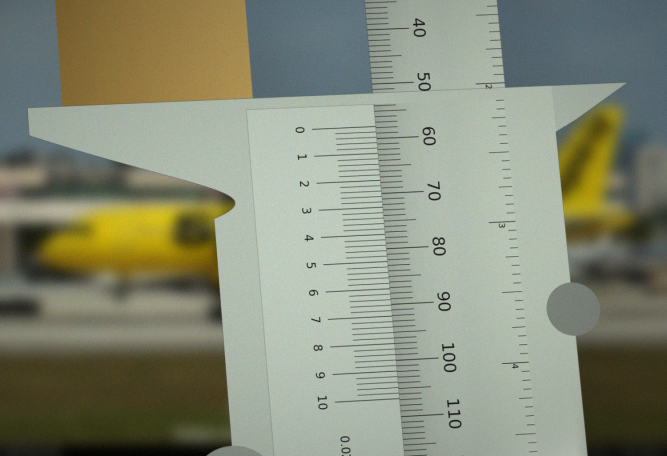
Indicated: 57.8mm
